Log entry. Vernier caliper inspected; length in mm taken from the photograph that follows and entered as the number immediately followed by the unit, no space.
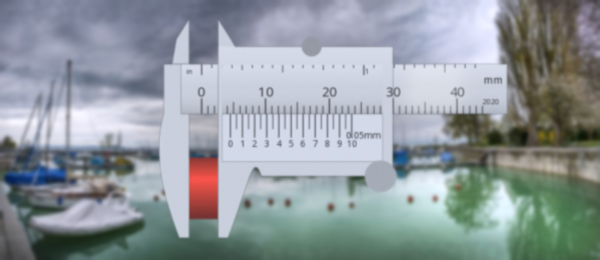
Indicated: 4.5mm
